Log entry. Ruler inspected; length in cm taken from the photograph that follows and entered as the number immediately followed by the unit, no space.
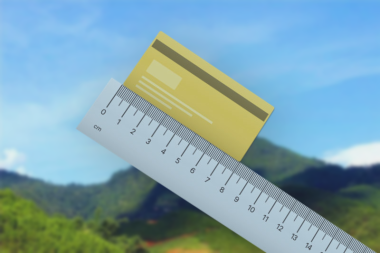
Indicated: 8cm
